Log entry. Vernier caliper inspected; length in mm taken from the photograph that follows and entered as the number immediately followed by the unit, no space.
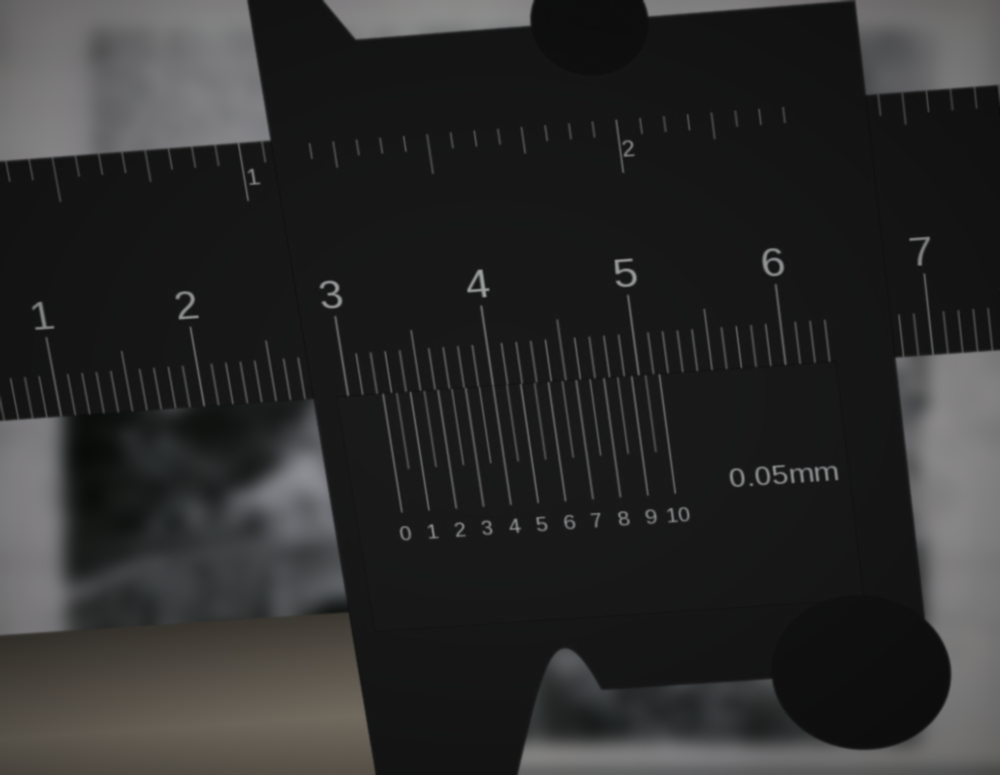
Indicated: 32.4mm
